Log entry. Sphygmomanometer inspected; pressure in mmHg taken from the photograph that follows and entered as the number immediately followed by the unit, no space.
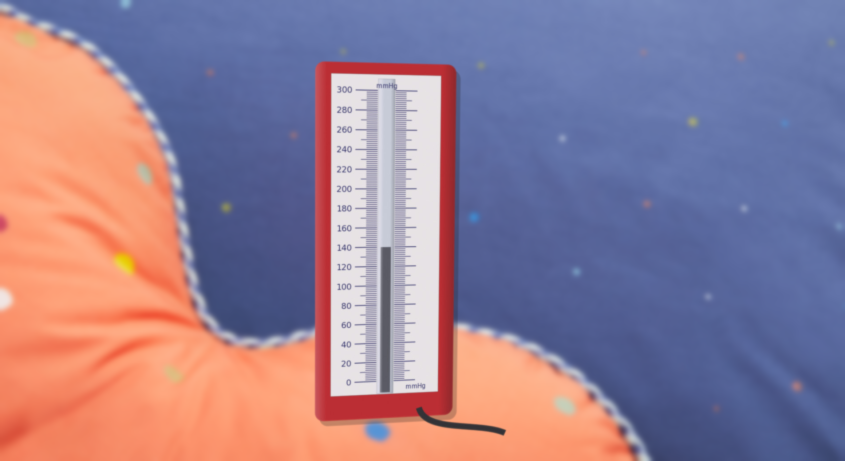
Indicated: 140mmHg
